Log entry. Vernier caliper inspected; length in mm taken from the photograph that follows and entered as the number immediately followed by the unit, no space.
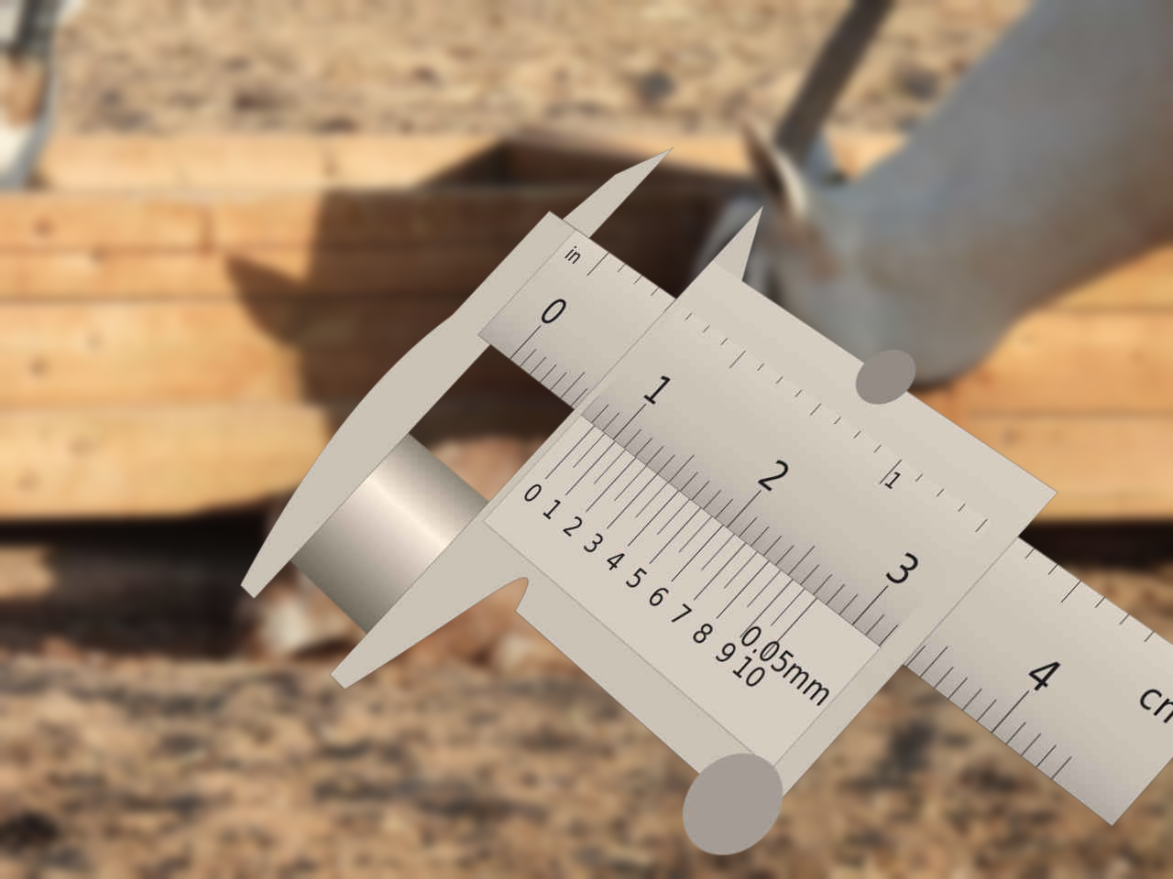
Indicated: 8.3mm
